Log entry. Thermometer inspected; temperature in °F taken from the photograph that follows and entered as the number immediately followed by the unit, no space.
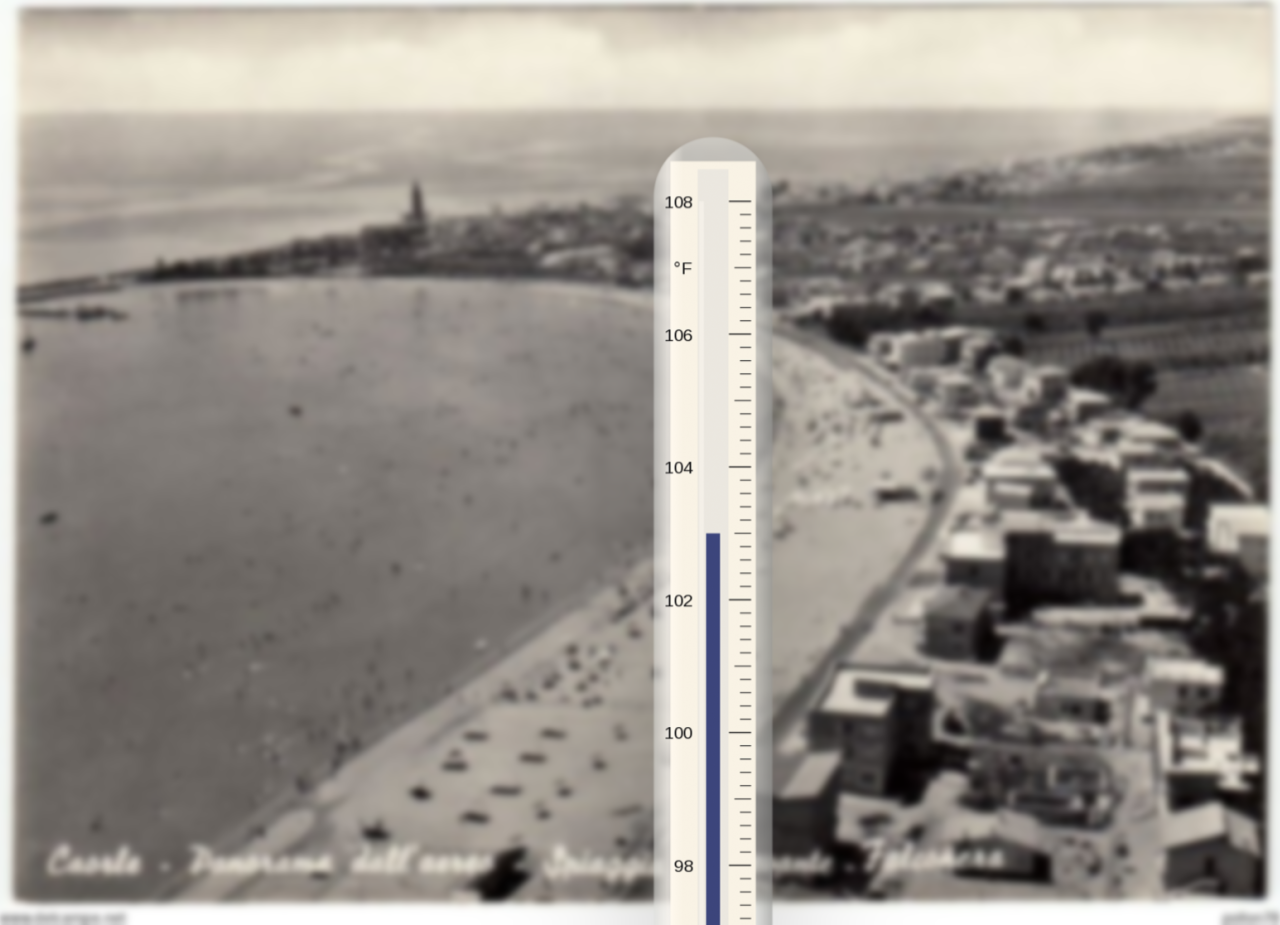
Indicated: 103°F
